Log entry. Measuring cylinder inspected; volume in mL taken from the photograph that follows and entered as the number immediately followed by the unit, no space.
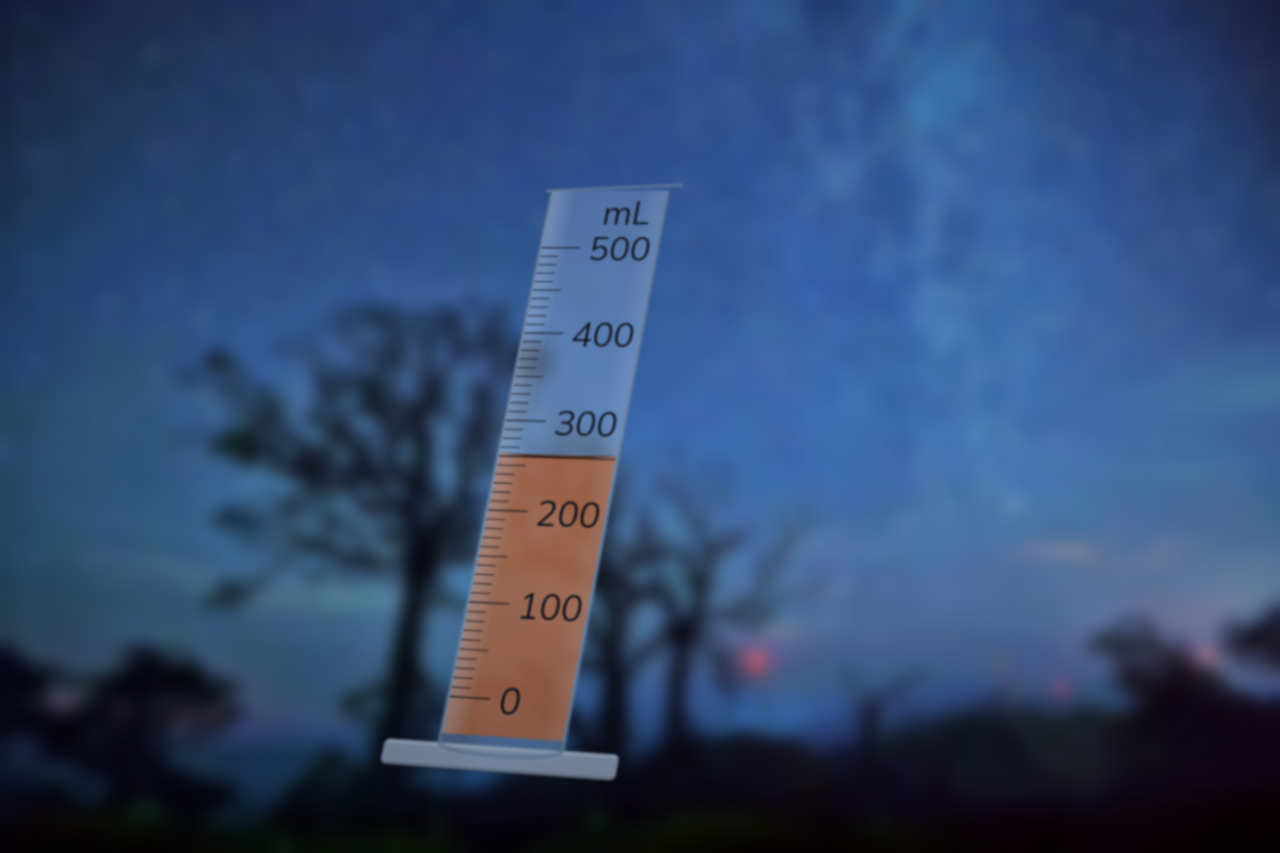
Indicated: 260mL
